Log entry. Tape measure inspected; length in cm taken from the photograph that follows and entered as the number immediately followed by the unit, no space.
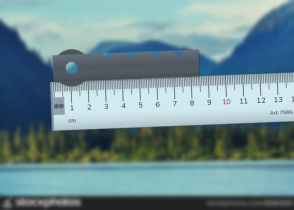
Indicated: 8.5cm
